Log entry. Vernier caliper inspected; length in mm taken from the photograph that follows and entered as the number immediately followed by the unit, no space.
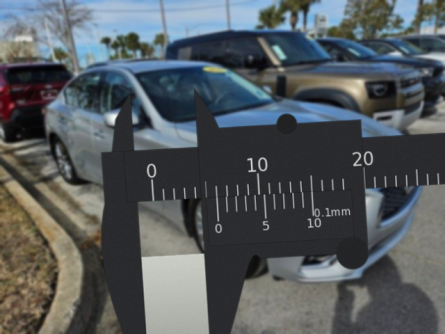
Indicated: 6.0mm
